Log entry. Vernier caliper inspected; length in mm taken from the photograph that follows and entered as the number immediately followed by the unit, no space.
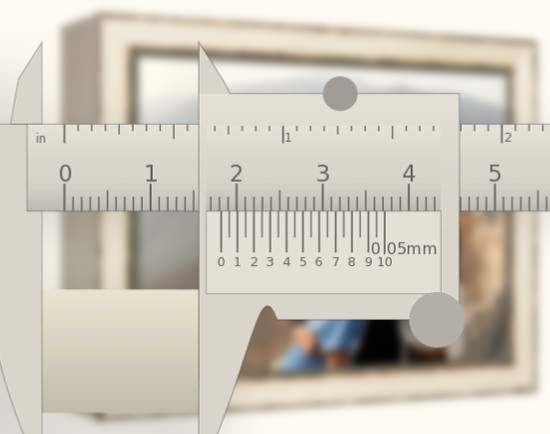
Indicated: 18.2mm
